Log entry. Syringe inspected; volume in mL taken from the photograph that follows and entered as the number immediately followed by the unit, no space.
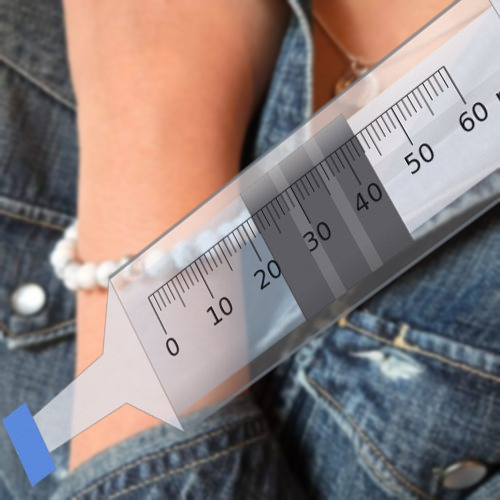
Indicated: 22mL
